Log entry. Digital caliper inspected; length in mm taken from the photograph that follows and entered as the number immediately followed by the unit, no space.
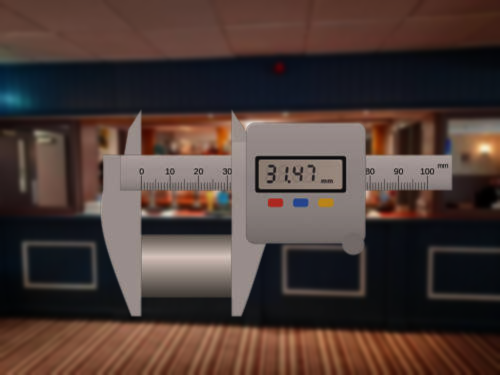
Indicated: 31.47mm
